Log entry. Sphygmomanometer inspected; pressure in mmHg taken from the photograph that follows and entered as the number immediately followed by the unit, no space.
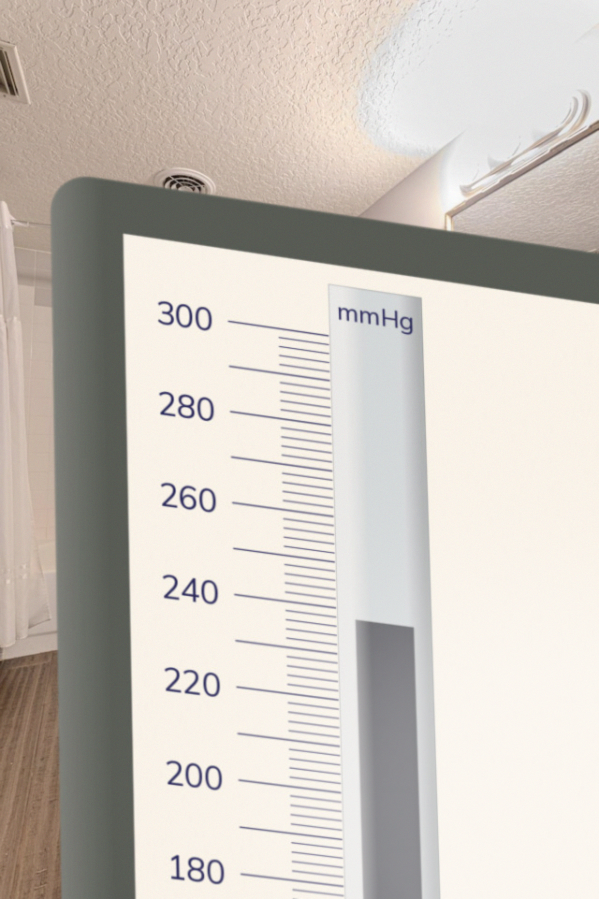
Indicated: 238mmHg
